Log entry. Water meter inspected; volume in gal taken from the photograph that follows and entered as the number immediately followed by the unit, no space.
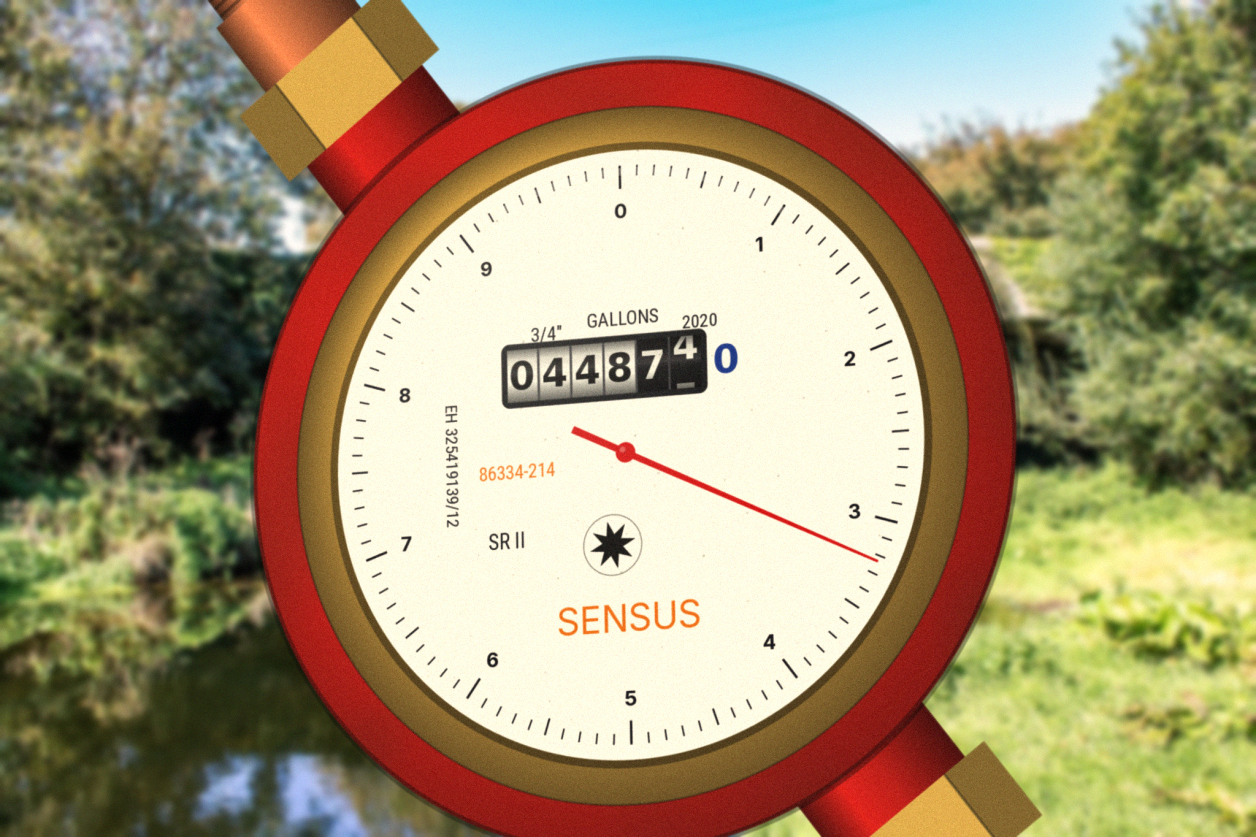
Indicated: 448743.2gal
